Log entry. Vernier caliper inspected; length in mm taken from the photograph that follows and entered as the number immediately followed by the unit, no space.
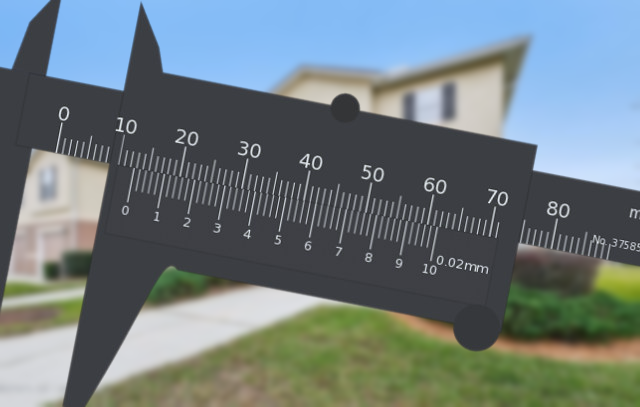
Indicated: 12.6mm
